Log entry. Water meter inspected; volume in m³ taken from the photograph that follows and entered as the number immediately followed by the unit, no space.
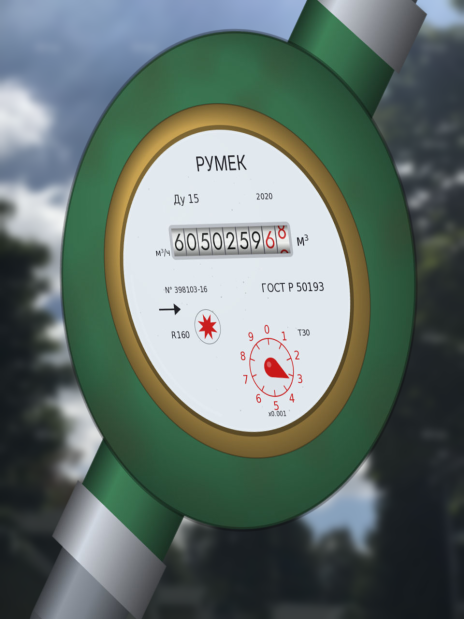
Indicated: 6050259.683m³
